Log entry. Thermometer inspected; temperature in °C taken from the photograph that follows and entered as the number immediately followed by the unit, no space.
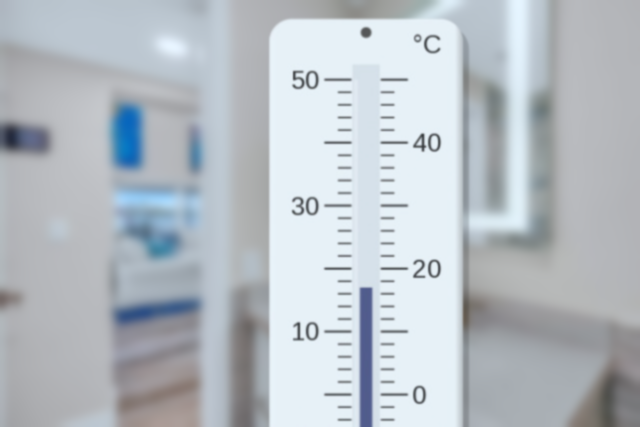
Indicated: 17°C
